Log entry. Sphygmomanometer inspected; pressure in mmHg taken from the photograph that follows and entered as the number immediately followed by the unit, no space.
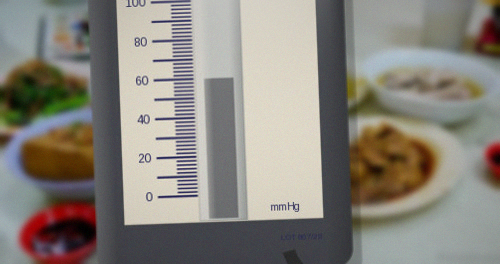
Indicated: 60mmHg
